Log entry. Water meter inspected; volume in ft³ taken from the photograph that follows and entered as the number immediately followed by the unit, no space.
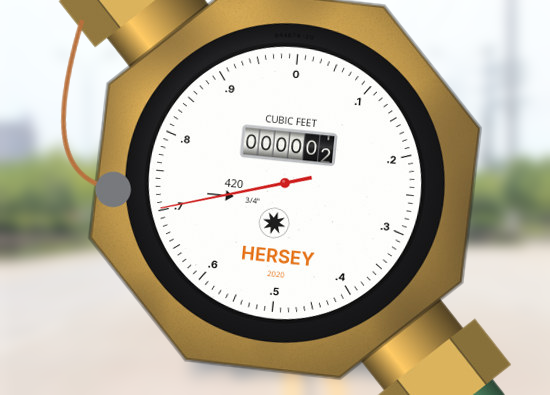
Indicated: 1.70ft³
